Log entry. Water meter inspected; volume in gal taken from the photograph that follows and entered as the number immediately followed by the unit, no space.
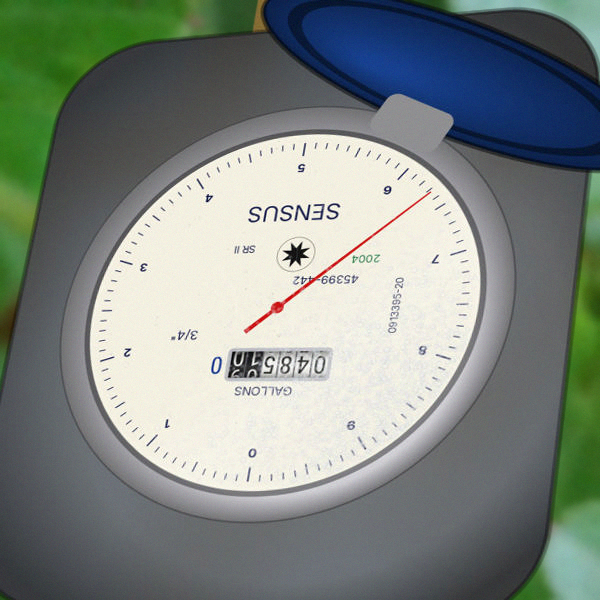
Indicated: 485096.3gal
